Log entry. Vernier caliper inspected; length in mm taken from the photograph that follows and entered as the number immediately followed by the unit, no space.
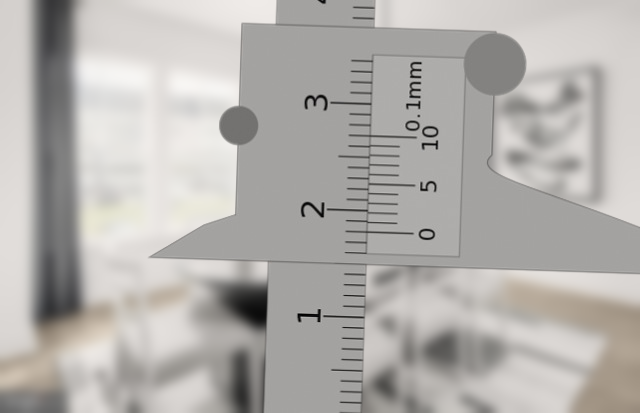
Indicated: 18.0mm
